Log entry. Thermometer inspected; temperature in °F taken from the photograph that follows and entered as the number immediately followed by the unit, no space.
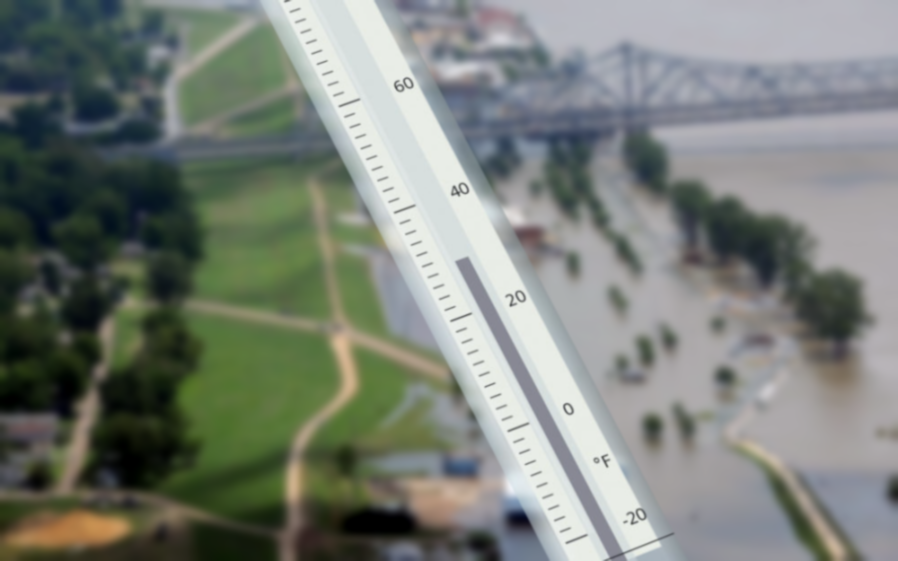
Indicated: 29°F
